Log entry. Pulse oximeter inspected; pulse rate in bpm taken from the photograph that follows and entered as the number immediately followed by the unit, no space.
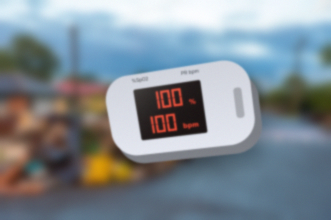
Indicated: 100bpm
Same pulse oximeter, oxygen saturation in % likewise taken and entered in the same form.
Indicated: 100%
